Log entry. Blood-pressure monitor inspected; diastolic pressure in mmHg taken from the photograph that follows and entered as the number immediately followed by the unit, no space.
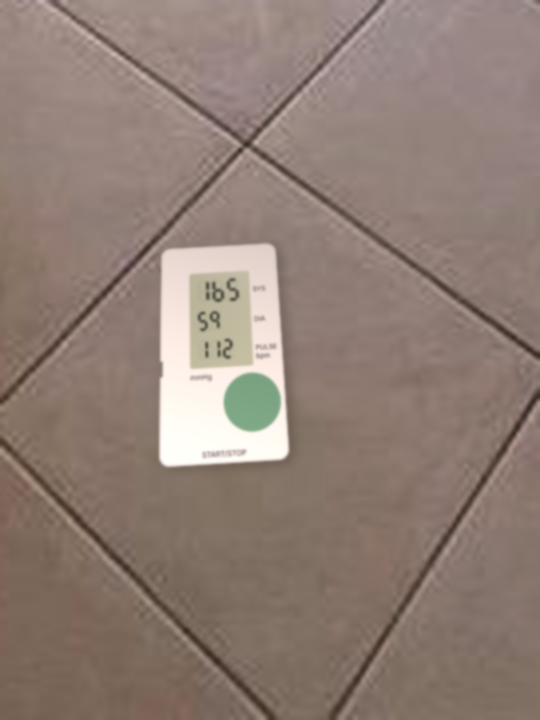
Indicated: 59mmHg
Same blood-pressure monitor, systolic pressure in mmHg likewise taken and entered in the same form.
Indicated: 165mmHg
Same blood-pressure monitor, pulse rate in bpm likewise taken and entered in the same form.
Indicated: 112bpm
